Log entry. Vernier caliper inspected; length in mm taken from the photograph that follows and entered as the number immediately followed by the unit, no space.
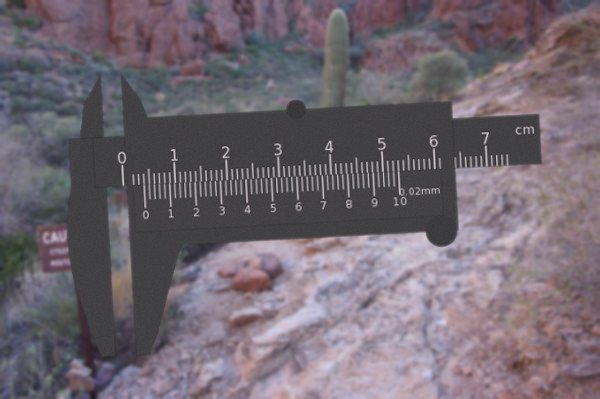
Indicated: 4.0mm
